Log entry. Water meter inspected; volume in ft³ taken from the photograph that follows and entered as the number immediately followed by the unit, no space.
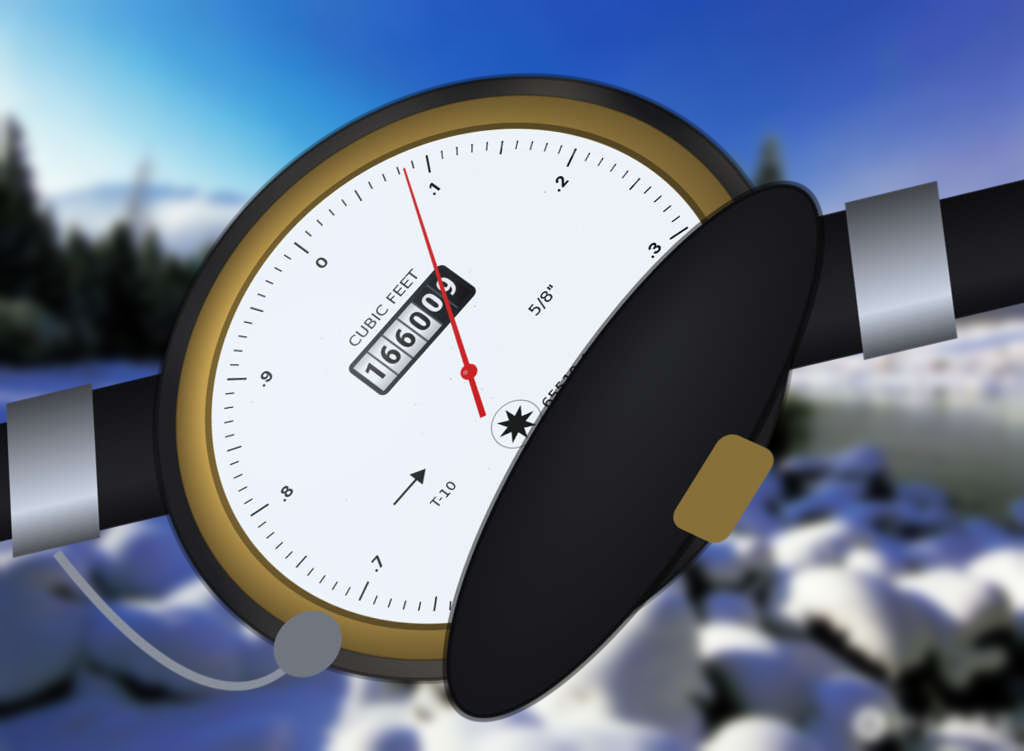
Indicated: 166009.08ft³
